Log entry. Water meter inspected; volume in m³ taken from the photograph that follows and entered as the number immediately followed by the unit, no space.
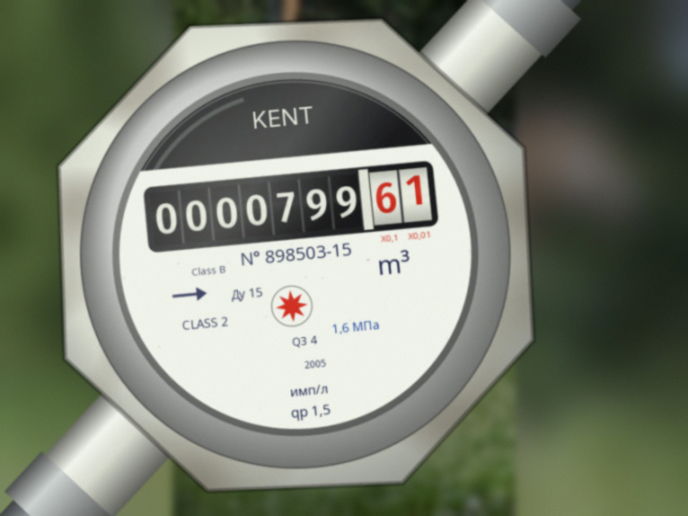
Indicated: 799.61m³
